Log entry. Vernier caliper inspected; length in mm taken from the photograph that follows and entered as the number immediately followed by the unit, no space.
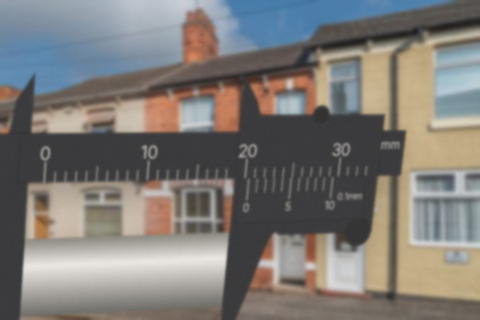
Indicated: 20.4mm
